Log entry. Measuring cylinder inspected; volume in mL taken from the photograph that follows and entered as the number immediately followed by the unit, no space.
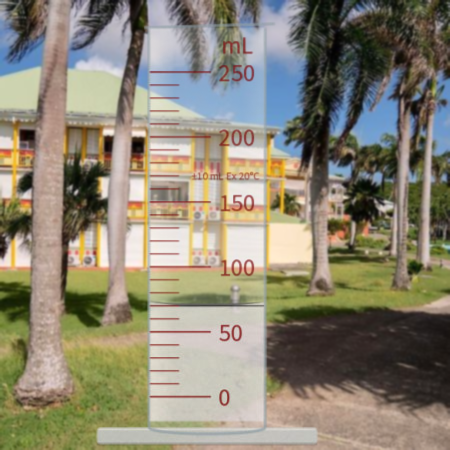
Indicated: 70mL
